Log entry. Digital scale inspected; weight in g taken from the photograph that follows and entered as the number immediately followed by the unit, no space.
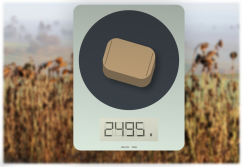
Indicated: 2495g
